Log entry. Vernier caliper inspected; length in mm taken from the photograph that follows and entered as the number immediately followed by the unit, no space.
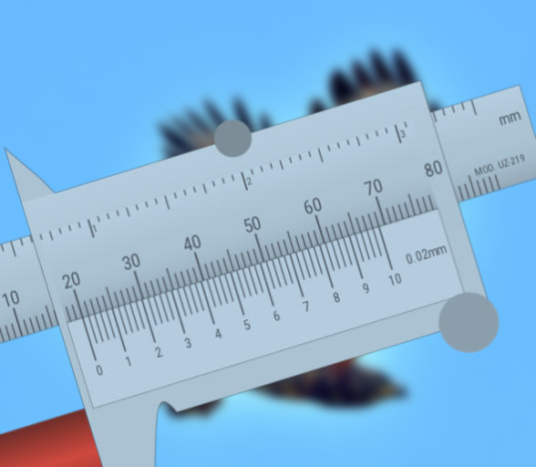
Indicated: 20.0mm
